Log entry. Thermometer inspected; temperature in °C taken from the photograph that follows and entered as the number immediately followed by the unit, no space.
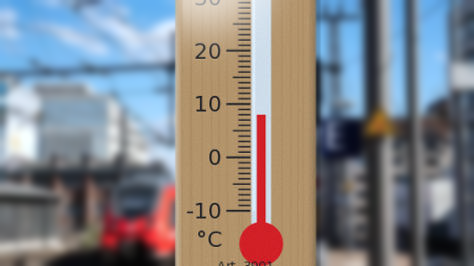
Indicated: 8°C
